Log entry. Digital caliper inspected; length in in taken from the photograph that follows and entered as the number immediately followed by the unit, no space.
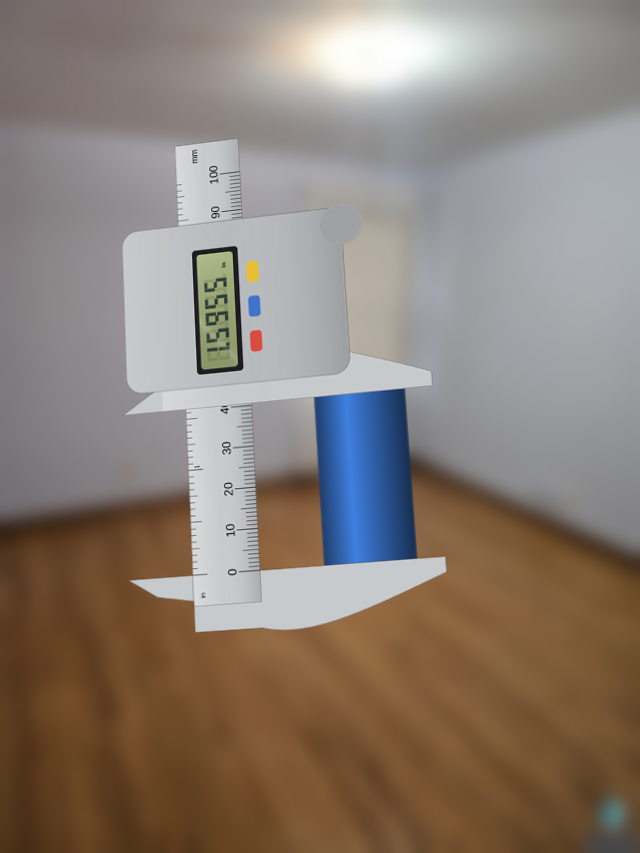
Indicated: 1.5955in
